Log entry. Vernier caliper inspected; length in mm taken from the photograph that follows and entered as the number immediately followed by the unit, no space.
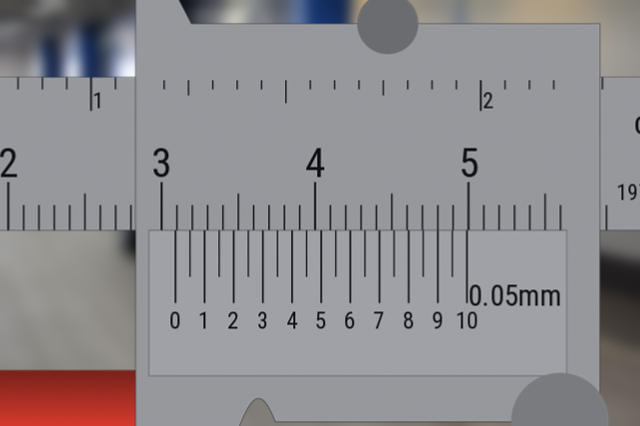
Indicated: 30.9mm
